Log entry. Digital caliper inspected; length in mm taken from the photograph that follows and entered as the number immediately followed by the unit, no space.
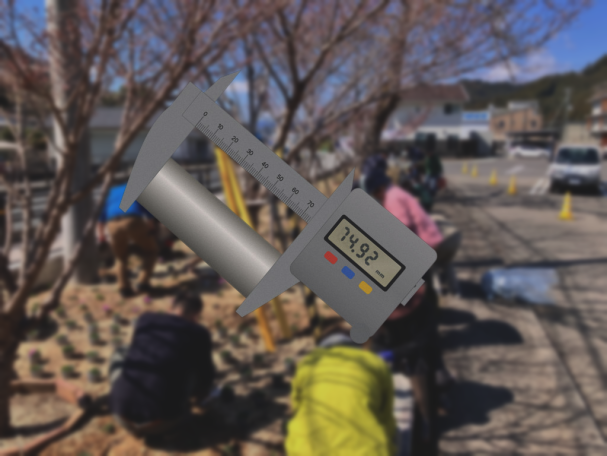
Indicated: 74.92mm
